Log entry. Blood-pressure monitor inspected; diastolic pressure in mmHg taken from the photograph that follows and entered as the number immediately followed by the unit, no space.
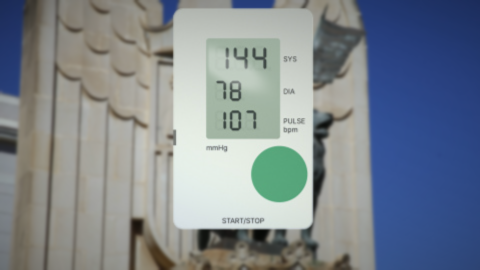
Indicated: 78mmHg
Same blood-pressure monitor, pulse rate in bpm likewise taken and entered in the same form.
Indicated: 107bpm
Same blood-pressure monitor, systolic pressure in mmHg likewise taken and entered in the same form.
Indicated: 144mmHg
